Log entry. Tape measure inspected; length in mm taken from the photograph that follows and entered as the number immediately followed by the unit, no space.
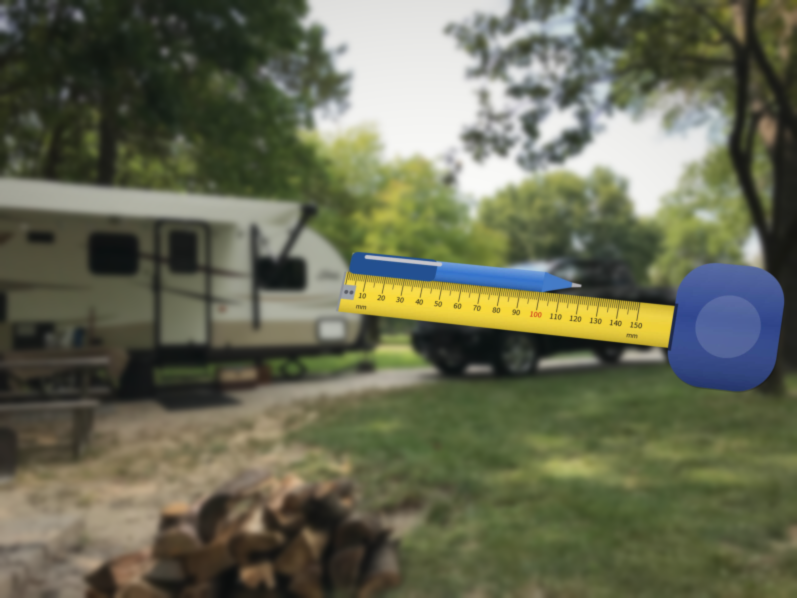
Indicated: 120mm
